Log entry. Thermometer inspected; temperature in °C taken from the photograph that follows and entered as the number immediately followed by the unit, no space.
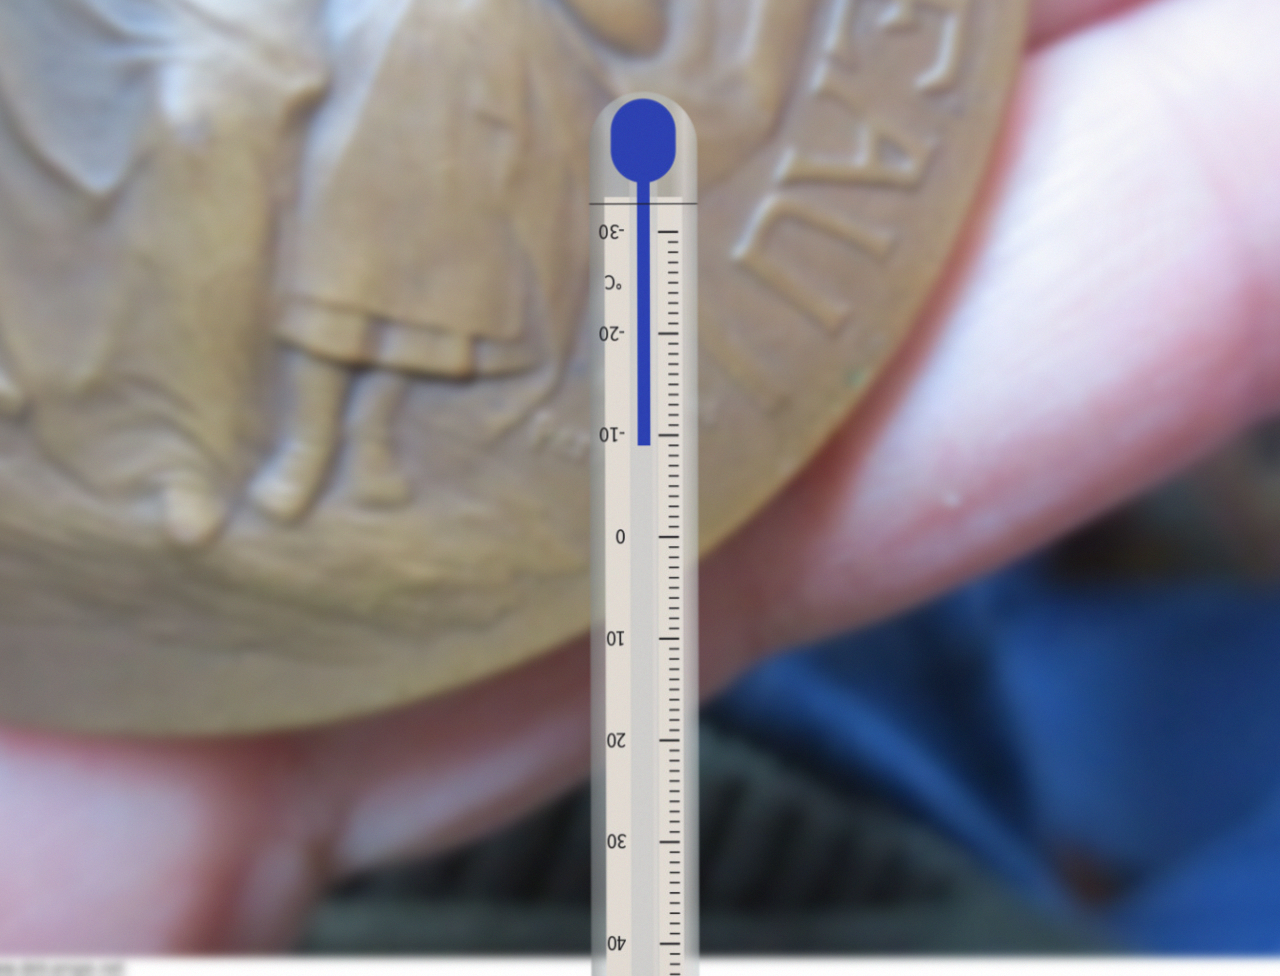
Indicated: -9°C
